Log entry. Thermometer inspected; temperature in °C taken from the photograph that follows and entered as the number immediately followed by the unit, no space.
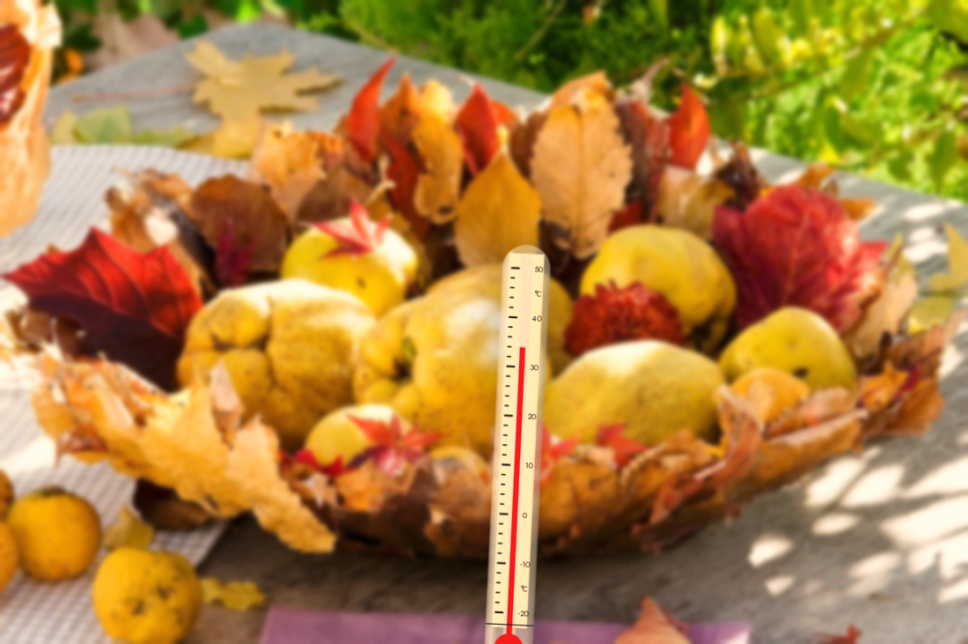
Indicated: 34°C
